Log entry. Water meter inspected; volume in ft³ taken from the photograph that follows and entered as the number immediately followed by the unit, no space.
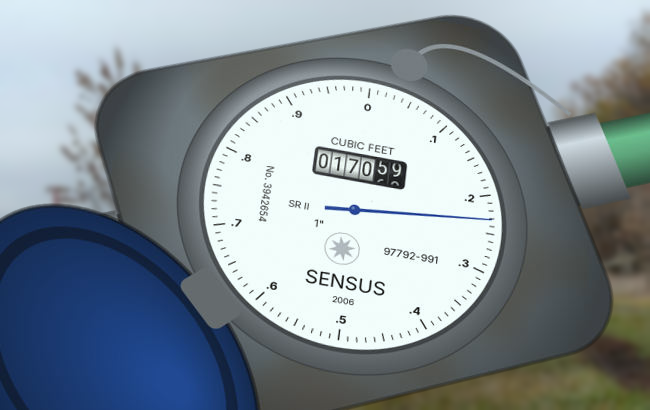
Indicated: 17059.23ft³
